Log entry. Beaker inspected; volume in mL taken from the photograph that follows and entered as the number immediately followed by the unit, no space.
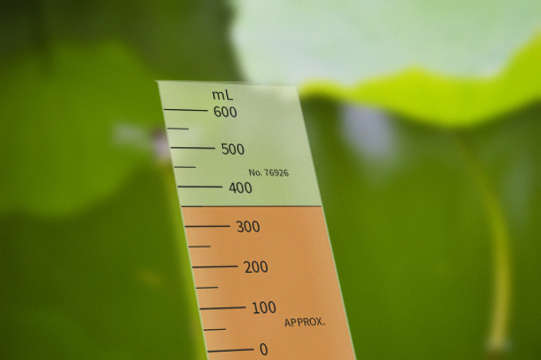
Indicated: 350mL
